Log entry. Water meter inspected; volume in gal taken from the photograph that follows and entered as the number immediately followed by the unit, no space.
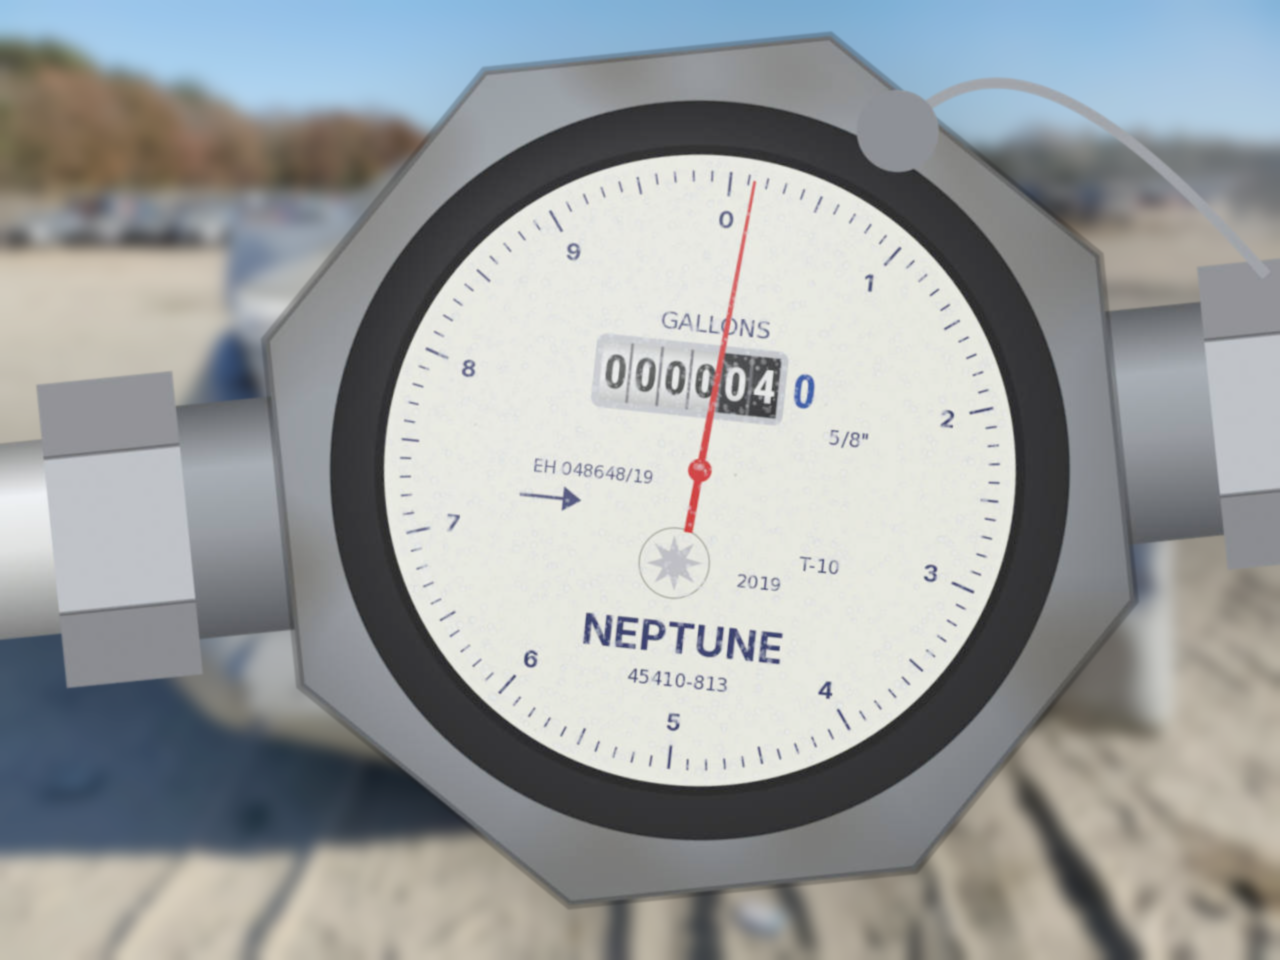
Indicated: 40.1gal
